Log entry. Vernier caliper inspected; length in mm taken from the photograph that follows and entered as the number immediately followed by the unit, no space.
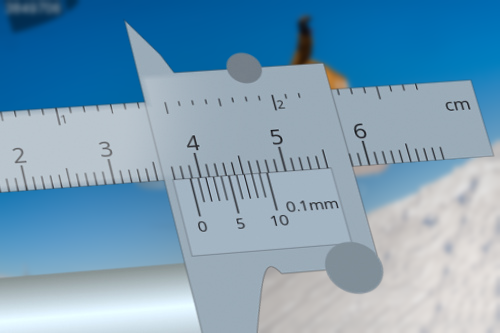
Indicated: 38.8mm
